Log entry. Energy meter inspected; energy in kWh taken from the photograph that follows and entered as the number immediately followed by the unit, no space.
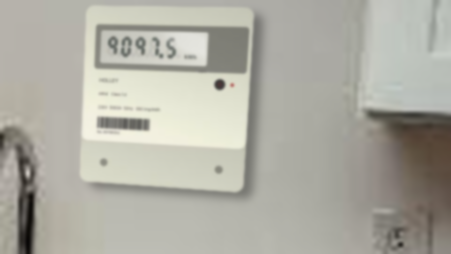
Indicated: 9097.5kWh
